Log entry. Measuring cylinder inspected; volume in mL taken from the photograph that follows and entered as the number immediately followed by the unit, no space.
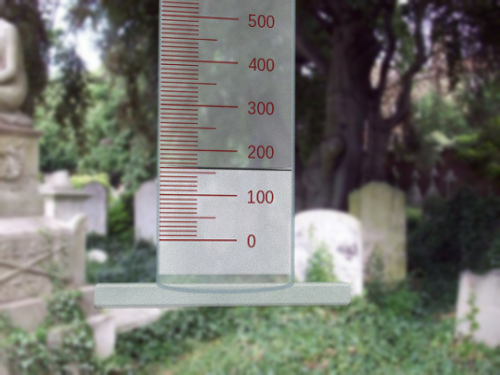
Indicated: 160mL
